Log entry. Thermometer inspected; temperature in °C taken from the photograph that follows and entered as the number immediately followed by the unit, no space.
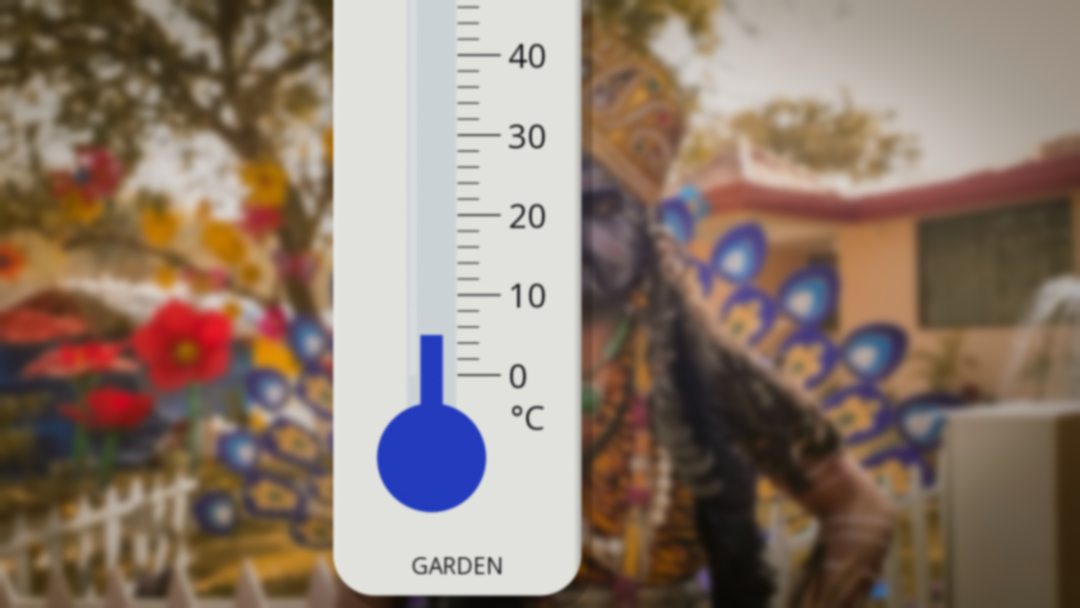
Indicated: 5°C
